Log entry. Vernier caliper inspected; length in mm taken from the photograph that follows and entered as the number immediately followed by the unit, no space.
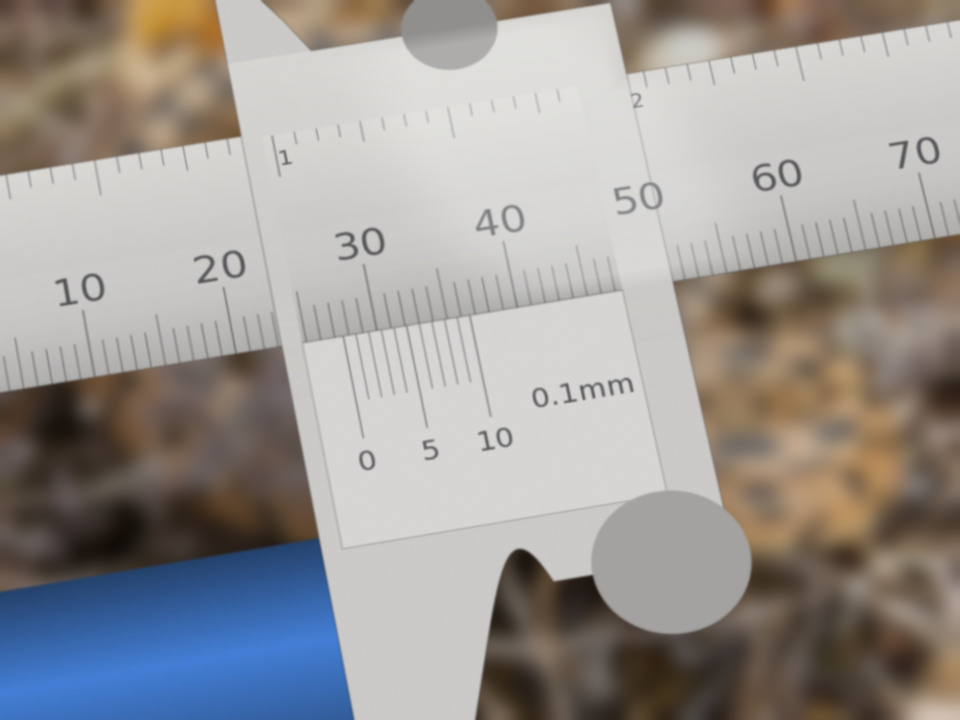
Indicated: 27.6mm
